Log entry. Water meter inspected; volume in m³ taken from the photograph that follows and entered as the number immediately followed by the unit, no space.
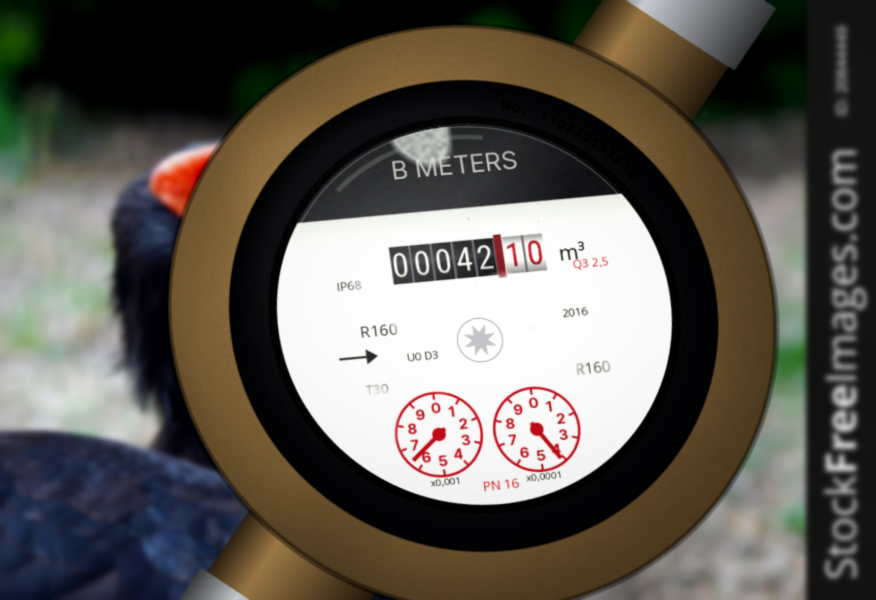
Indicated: 42.1064m³
